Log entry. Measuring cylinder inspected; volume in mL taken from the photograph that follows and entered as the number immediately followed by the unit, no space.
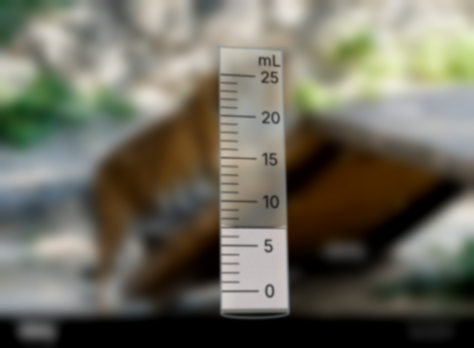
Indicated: 7mL
